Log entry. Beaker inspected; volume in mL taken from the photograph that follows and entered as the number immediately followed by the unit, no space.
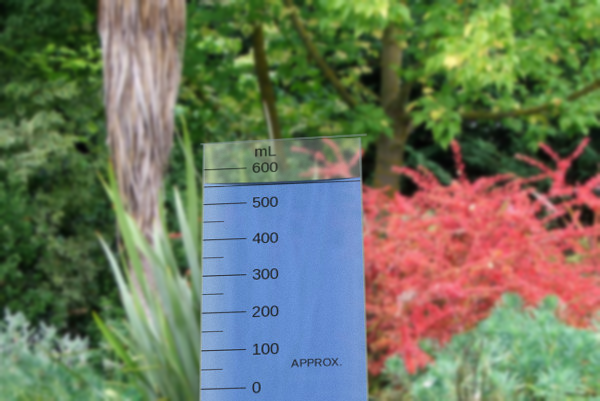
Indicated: 550mL
